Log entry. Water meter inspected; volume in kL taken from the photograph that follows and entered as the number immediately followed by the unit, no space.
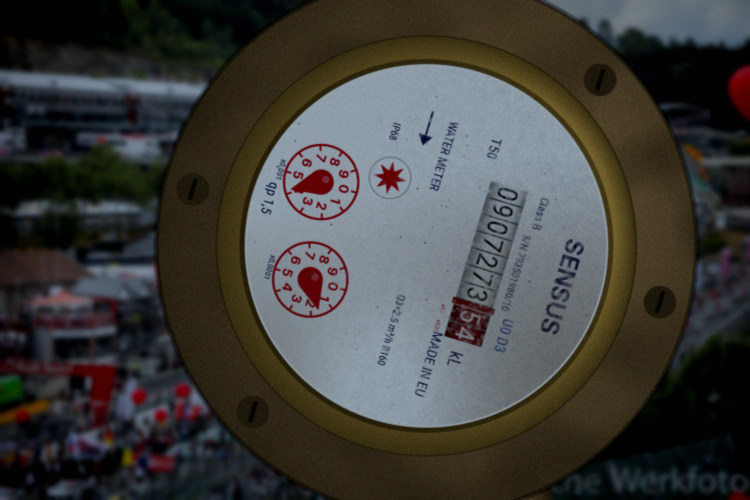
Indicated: 907273.5441kL
